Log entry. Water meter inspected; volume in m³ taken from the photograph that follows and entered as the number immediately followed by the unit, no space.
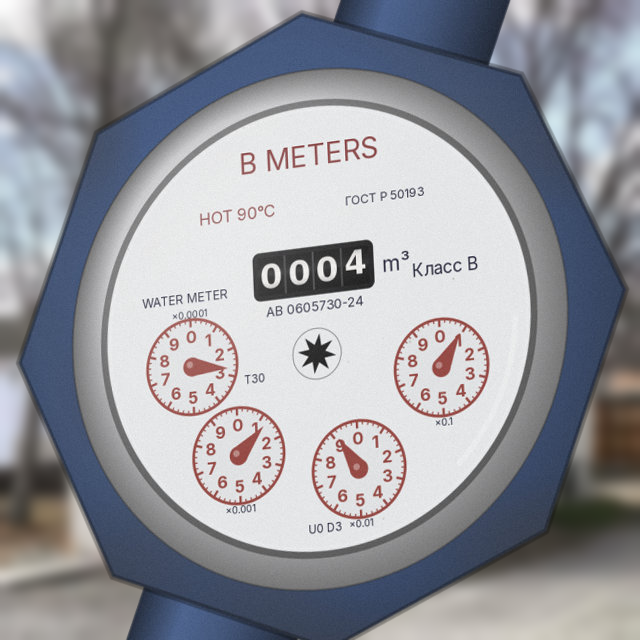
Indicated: 4.0912m³
